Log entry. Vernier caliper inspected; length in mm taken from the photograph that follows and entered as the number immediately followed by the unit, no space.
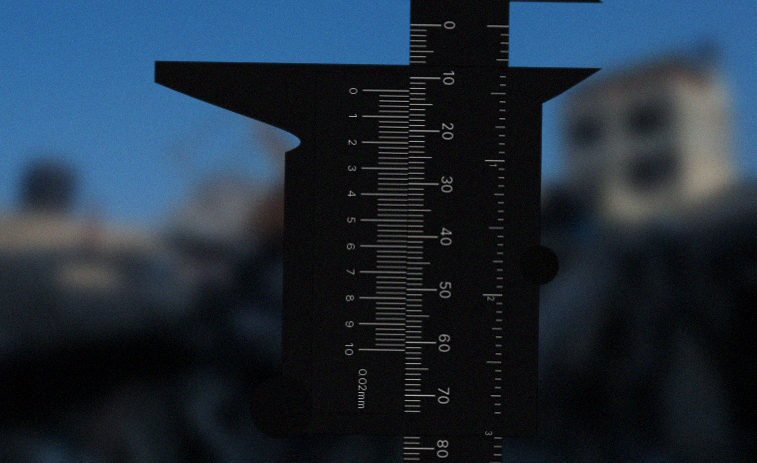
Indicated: 12.5mm
